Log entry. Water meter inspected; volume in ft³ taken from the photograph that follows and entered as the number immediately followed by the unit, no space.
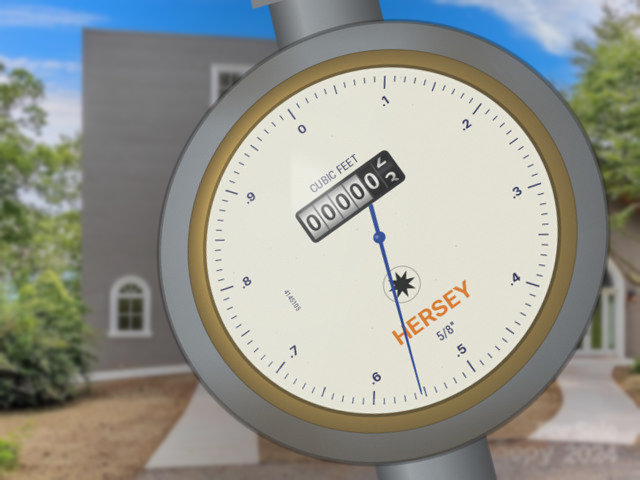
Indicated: 2.55ft³
